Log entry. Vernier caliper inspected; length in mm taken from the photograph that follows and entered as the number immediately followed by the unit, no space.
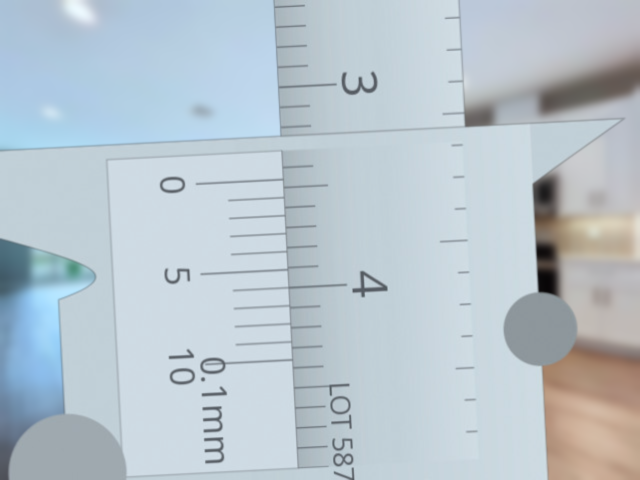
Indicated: 34.6mm
